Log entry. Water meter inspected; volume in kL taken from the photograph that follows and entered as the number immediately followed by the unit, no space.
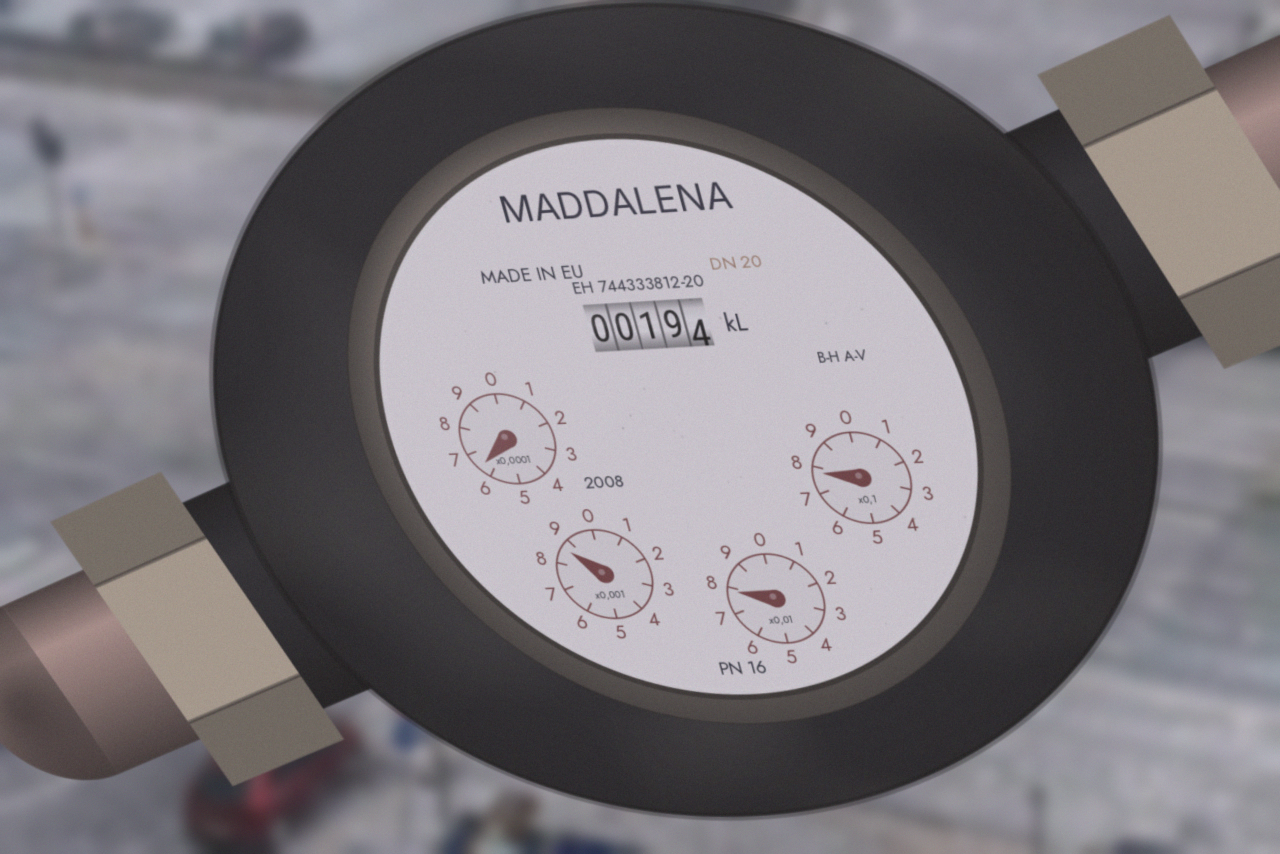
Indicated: 193.7786kL
